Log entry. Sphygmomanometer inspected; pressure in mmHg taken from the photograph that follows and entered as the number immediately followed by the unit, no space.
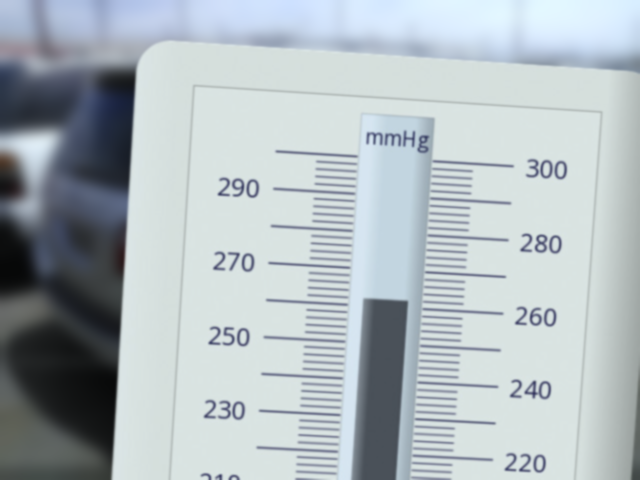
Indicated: 262mmHg
